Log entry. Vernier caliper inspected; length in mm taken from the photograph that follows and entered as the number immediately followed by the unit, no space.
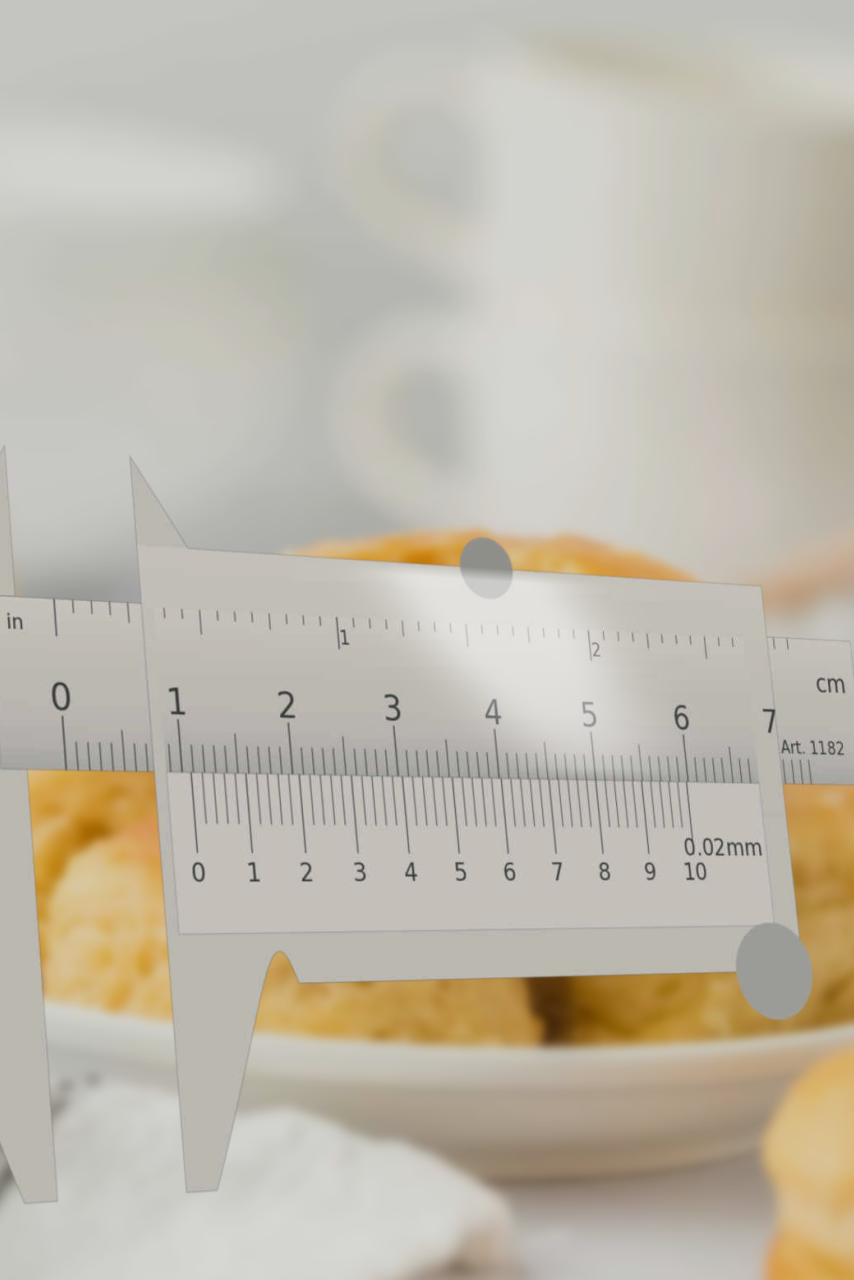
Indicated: 10.8mm
